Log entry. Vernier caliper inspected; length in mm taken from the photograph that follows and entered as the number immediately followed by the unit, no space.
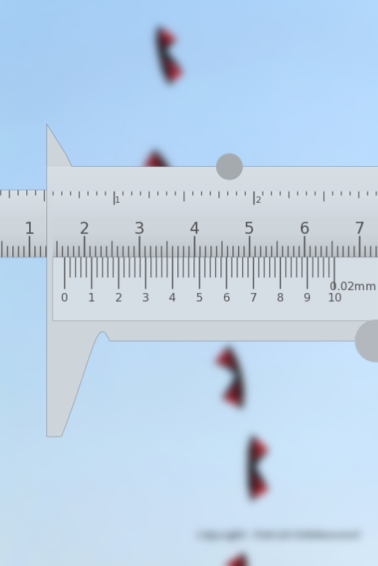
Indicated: 16.4mm
